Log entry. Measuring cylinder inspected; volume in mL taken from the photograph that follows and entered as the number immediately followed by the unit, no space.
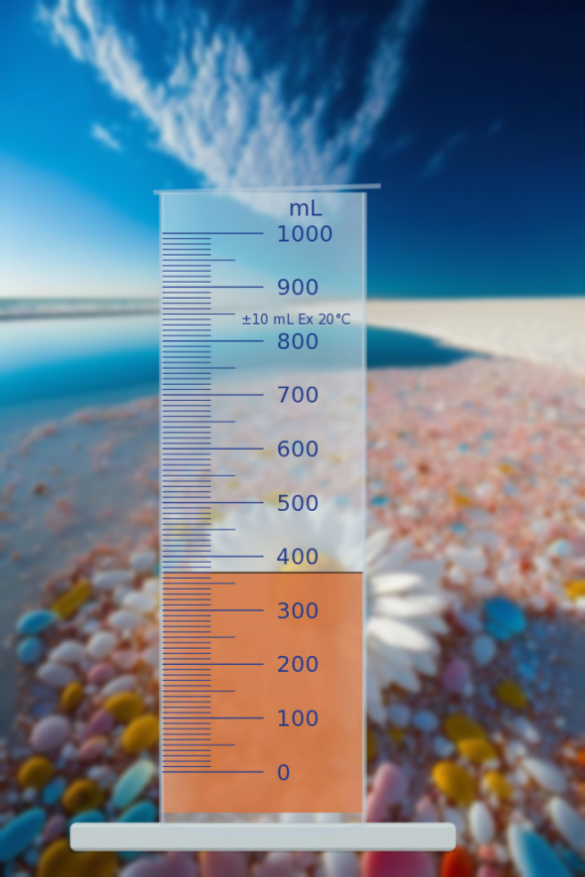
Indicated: 370mL
